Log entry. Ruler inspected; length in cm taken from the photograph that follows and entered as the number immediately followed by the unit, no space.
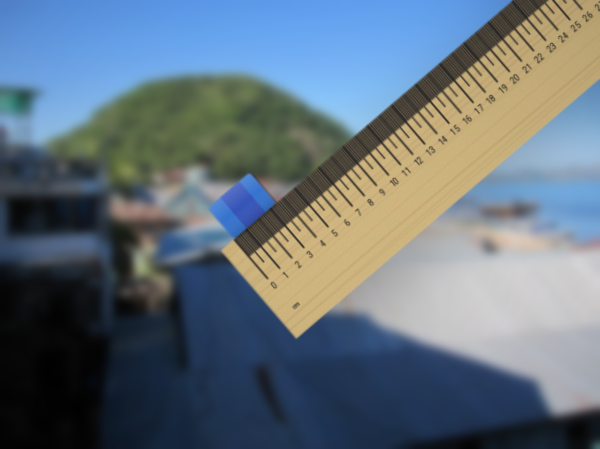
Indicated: 3.5cm
